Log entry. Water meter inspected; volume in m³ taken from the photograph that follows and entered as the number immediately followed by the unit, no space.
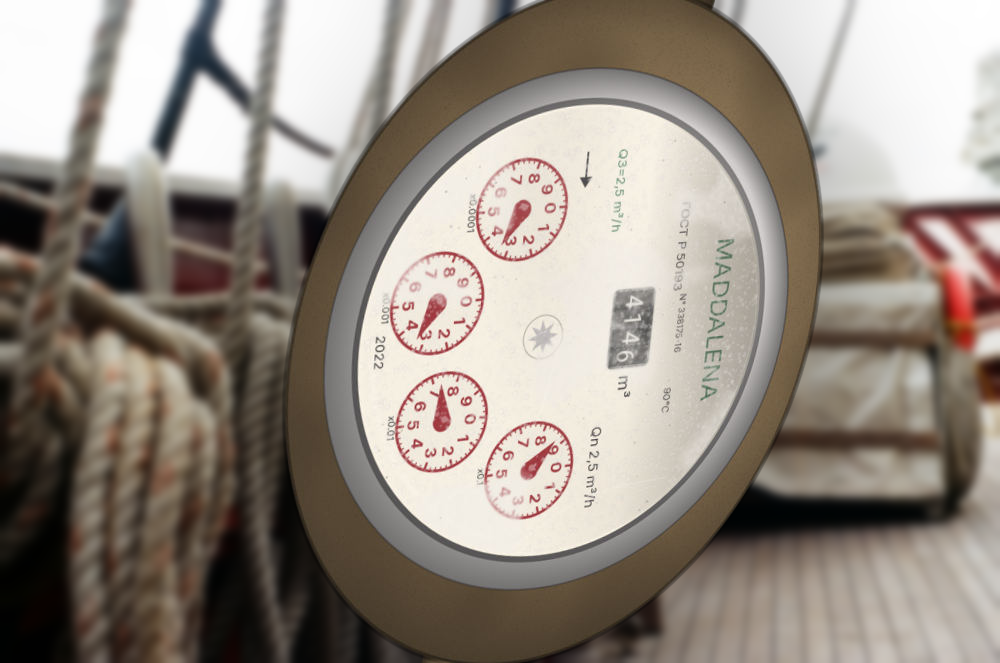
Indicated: 4145.8733m³
